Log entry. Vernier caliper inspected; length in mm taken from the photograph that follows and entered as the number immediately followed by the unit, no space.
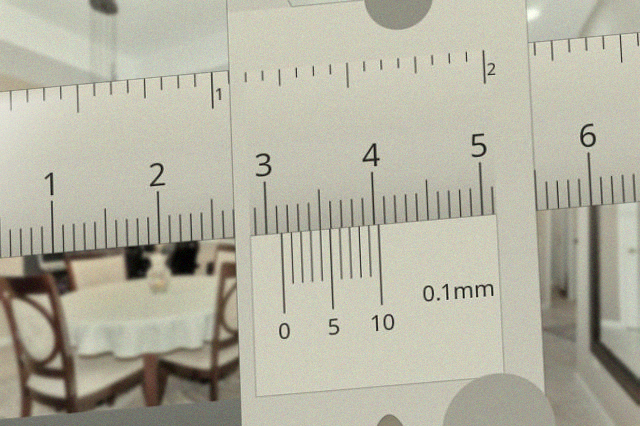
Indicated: 31.4mm
